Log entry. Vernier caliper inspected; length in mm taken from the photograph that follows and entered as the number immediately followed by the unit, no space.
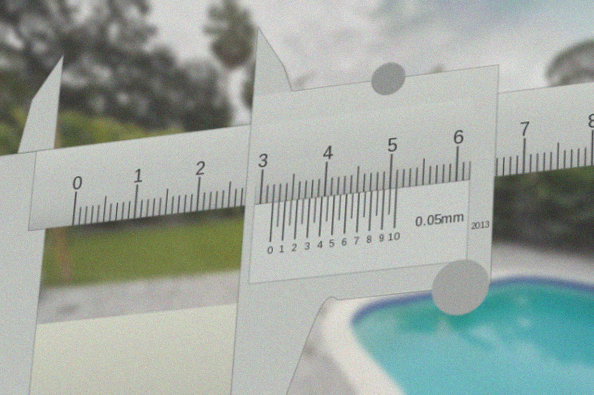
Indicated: 32.0mm
